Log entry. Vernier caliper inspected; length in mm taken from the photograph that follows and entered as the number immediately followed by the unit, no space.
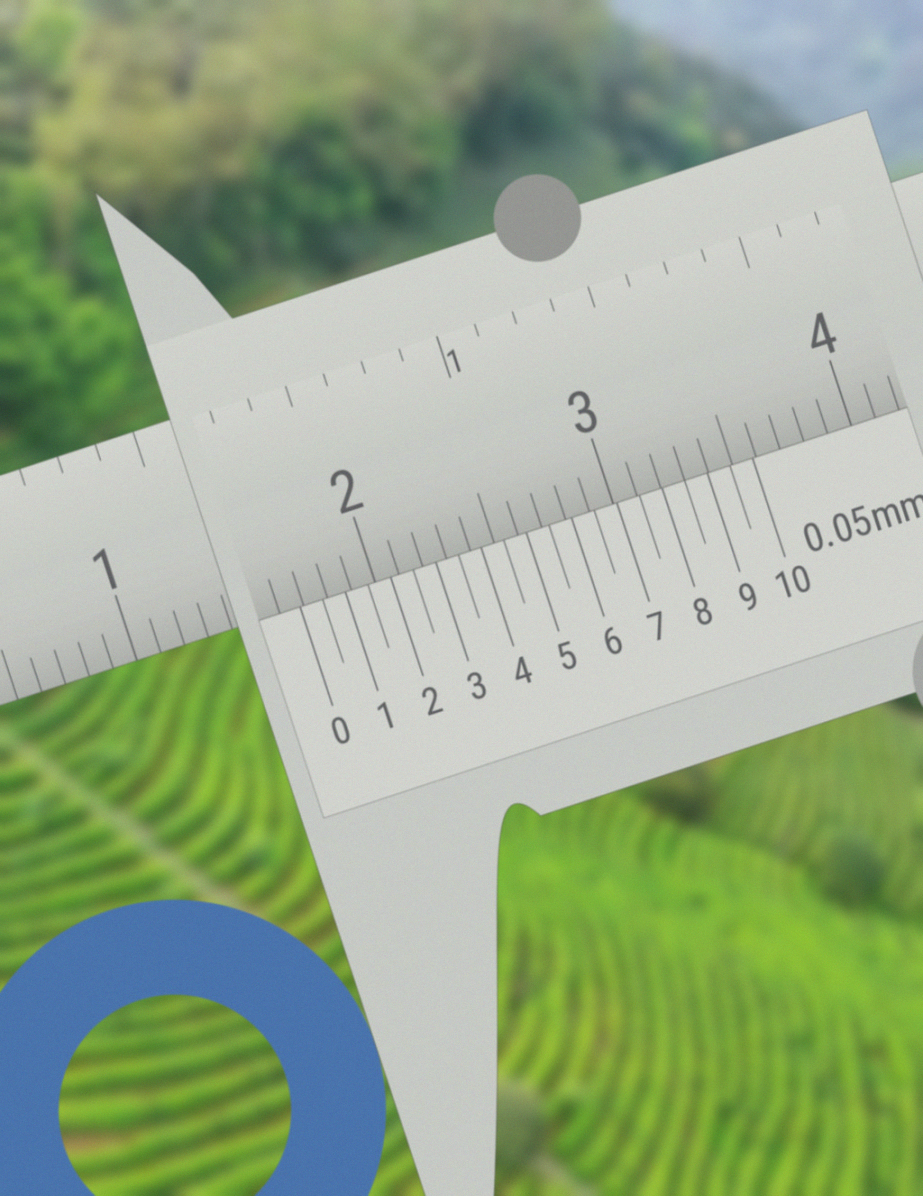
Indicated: 16.85mm
